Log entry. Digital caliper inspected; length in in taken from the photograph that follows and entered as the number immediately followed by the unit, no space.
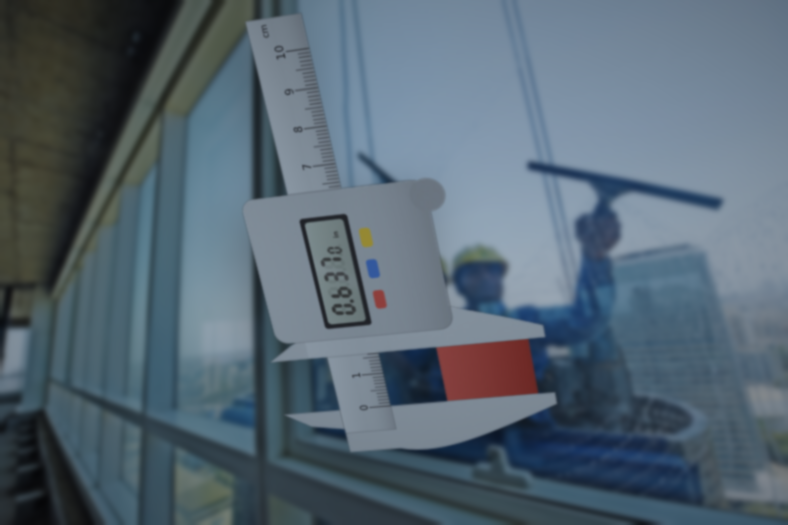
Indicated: 0.6370in
